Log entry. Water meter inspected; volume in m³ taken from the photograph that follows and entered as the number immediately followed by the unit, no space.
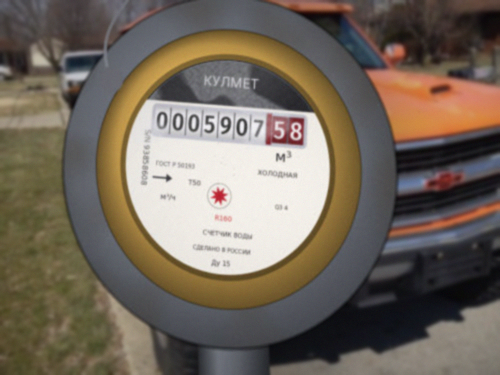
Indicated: 5907.58m³
